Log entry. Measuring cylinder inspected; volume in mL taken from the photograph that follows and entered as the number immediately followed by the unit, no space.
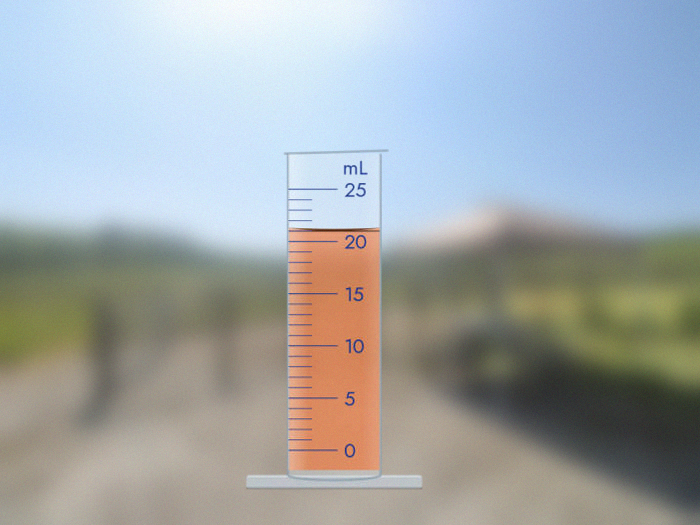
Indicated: 21mL
